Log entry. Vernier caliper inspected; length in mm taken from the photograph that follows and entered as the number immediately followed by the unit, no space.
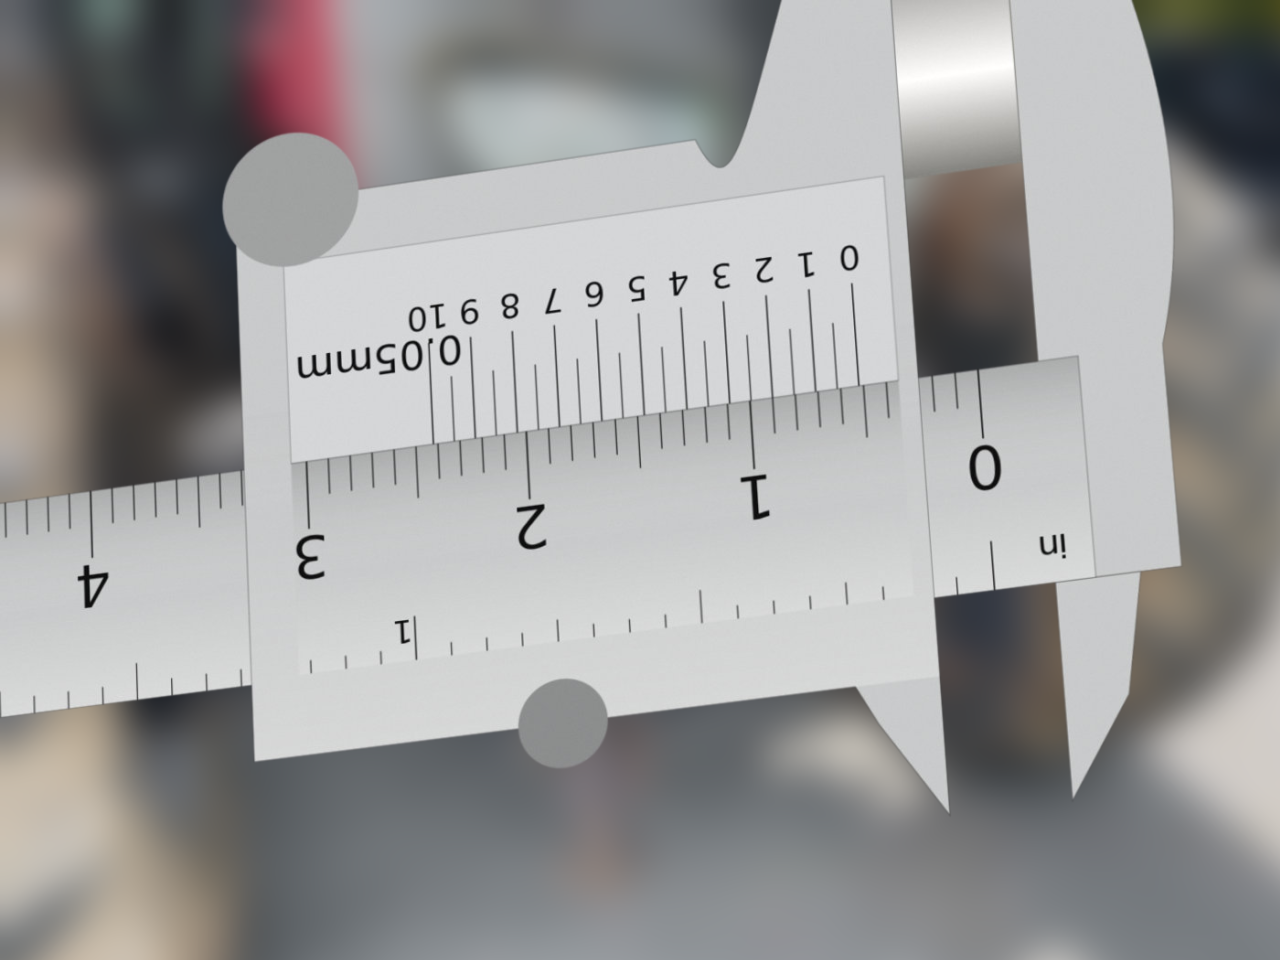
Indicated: 5.2mm
